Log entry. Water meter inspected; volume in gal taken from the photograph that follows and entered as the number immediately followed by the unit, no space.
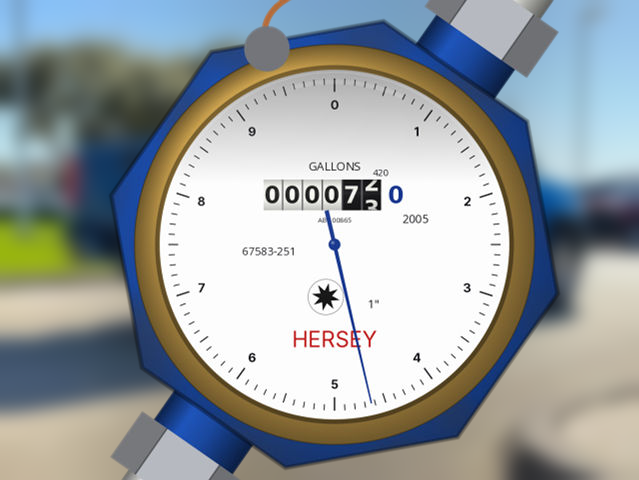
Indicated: 724.6gal
